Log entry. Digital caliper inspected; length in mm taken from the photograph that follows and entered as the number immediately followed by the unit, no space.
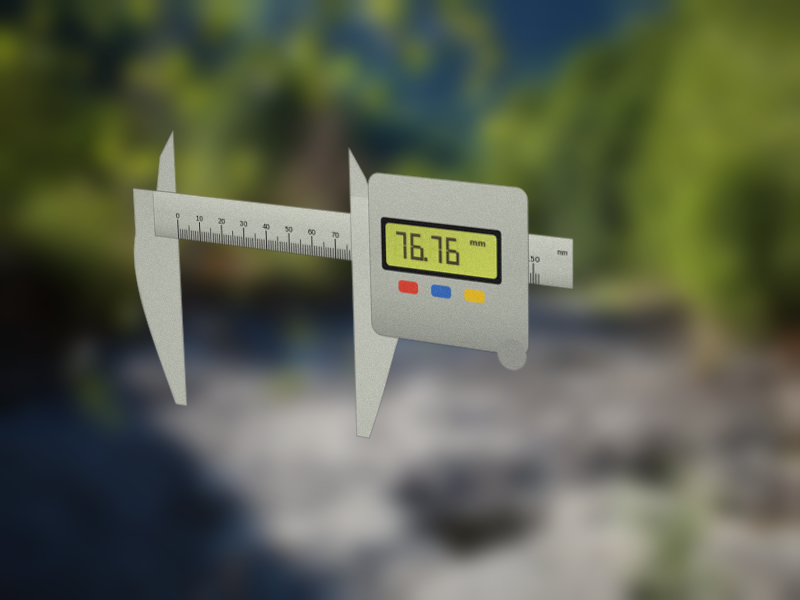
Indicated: 76.76mm
